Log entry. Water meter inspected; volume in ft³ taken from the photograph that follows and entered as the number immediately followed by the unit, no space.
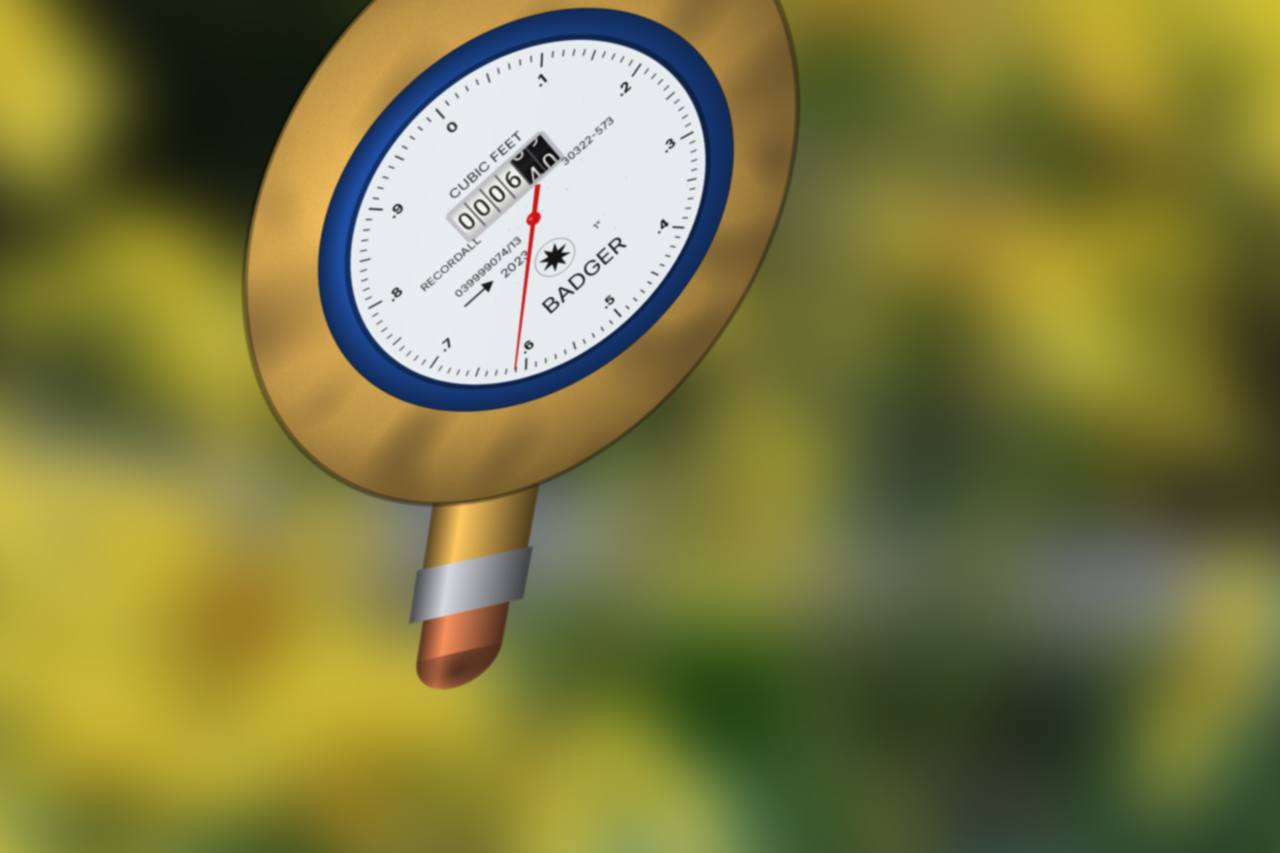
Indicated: 639.61ft³
